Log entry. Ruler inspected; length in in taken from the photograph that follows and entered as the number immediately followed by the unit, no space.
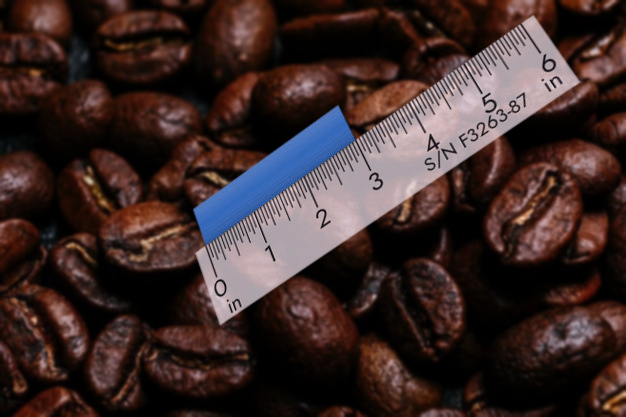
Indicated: 3in
